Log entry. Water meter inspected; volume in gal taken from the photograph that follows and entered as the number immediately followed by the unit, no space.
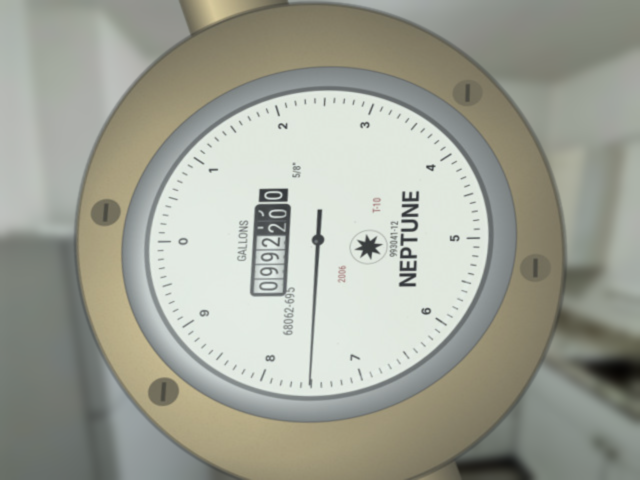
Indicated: 992197.5gal
